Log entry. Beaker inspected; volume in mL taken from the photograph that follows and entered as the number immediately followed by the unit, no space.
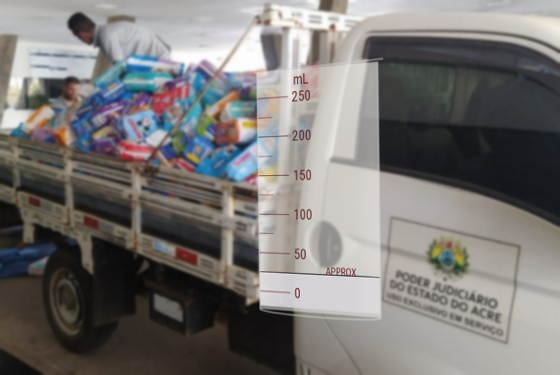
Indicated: 25mL
